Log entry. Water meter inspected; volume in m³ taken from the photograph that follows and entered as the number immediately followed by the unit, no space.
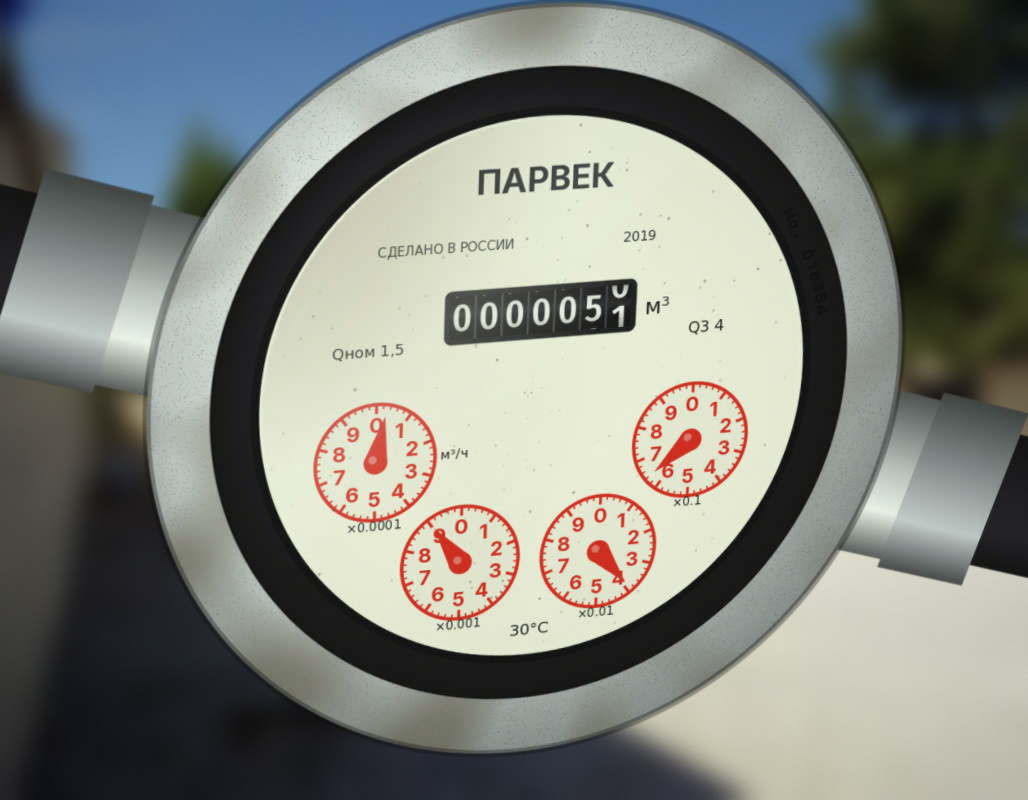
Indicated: 50.6390m³
